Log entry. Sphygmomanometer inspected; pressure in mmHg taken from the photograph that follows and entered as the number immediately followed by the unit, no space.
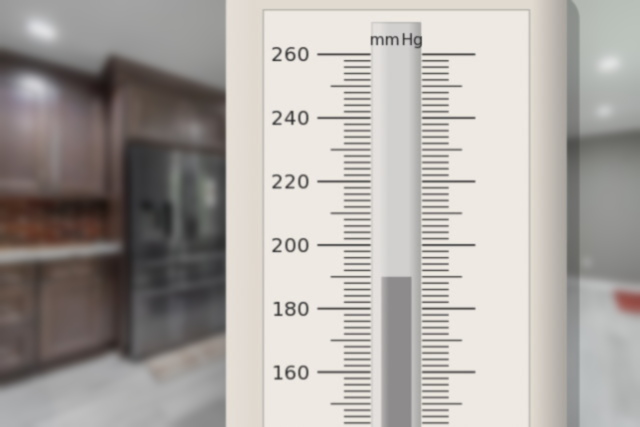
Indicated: 190mmHg
